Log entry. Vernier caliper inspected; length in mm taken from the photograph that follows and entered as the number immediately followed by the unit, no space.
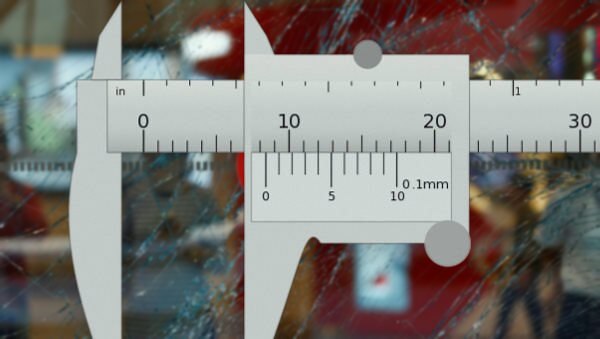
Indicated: 8.4mm
